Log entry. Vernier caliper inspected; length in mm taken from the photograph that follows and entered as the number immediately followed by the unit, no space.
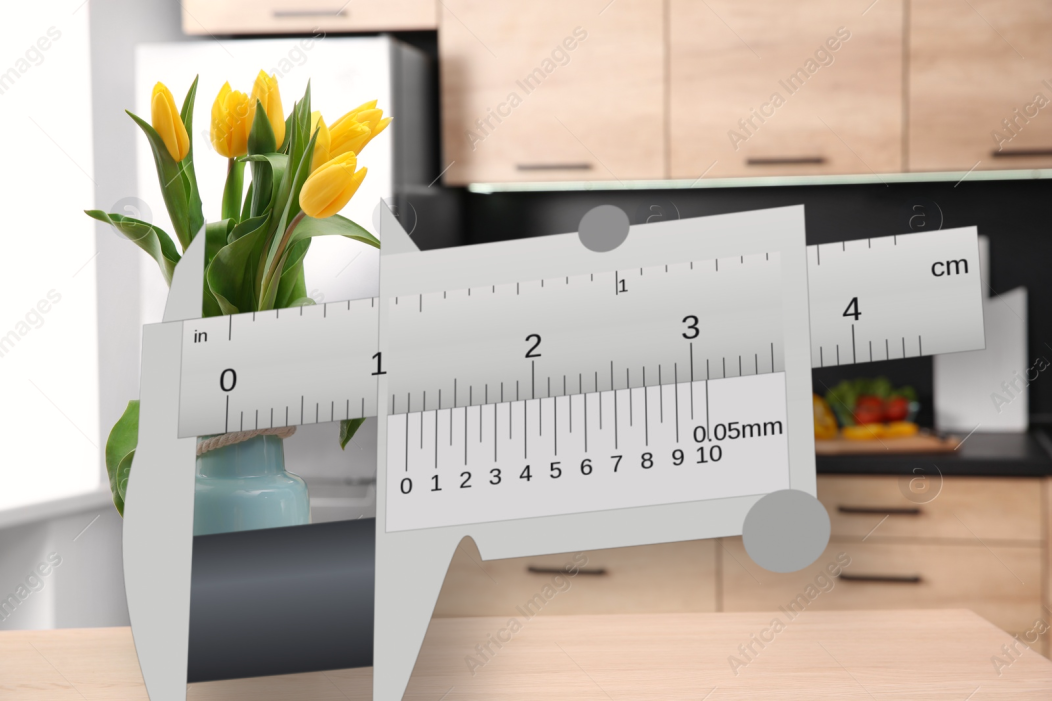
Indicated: 11.9mm
